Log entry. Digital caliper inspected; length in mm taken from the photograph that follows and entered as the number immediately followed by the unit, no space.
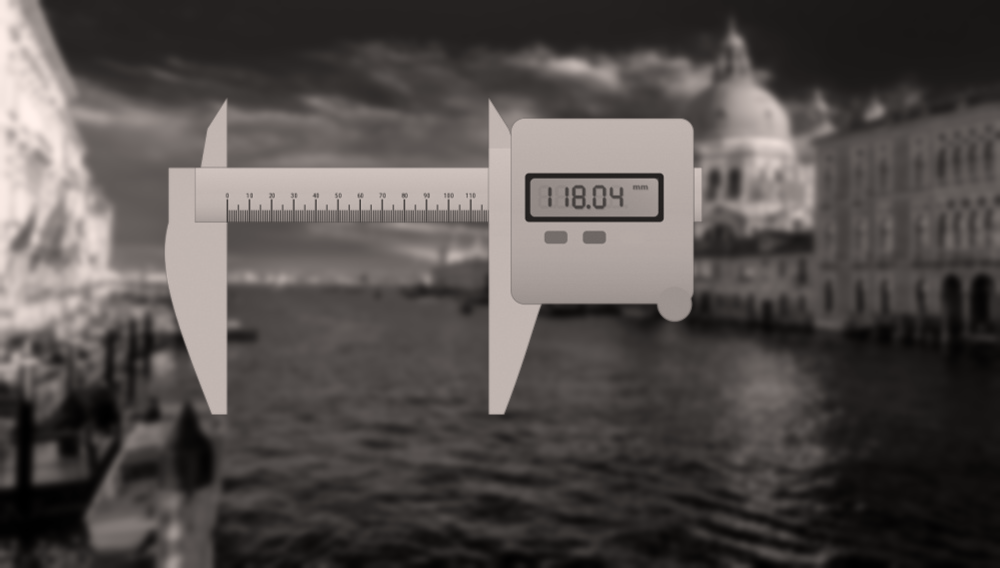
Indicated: 118.04mm
